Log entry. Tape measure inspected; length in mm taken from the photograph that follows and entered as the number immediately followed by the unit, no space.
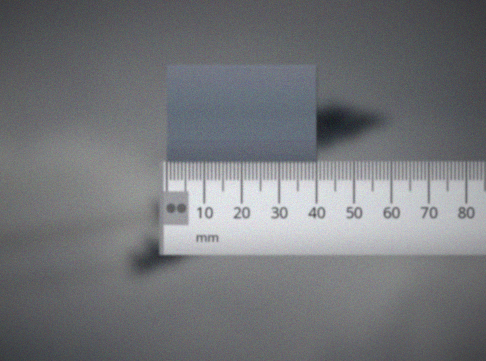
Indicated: 40mm
